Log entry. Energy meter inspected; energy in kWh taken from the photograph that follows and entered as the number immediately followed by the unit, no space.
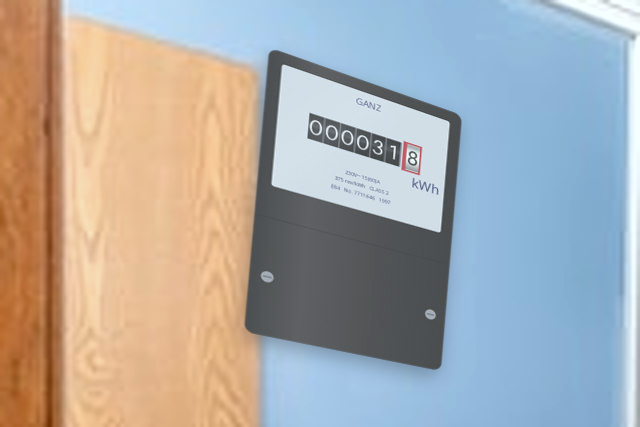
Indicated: 31.8kWh
